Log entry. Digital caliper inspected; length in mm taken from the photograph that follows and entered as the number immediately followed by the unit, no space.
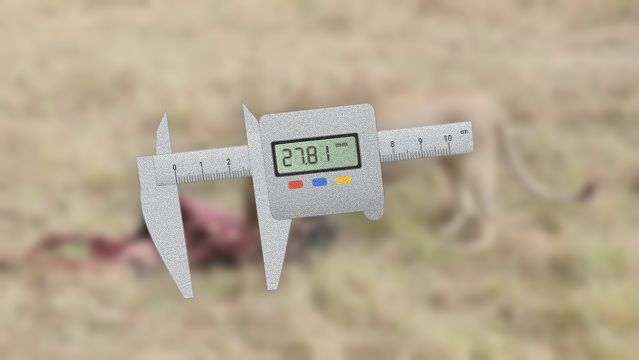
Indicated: 27.81mm
